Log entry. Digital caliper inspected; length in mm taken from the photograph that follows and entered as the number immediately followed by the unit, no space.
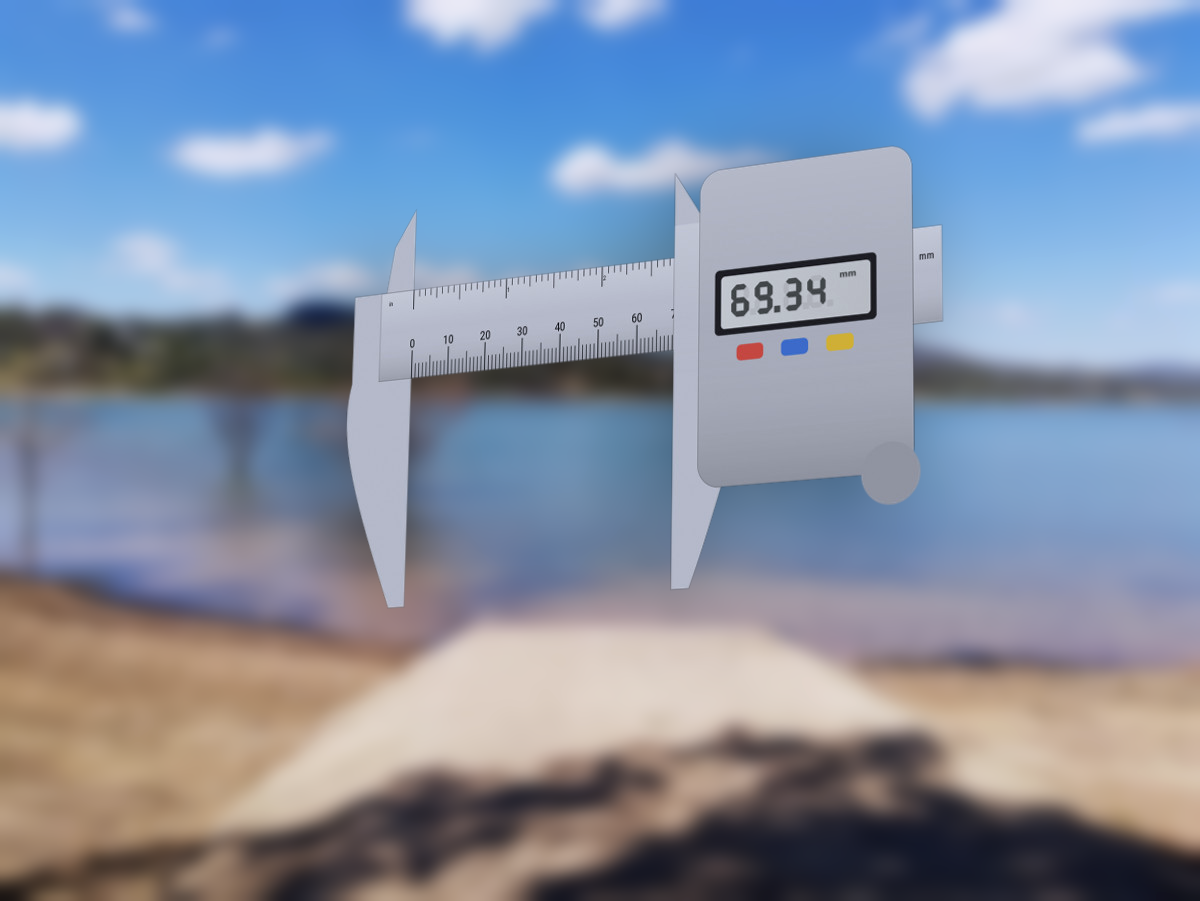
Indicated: 69.34mm
